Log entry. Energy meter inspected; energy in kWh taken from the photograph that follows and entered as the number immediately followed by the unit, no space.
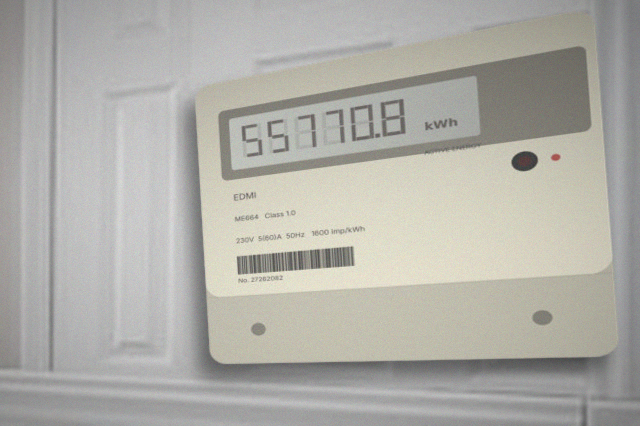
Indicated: 55770.8kWh
